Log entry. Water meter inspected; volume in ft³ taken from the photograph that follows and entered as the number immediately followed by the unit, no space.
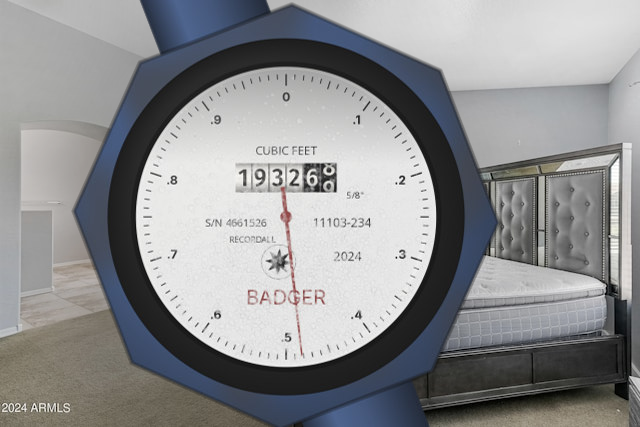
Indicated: 193268.48ft³
